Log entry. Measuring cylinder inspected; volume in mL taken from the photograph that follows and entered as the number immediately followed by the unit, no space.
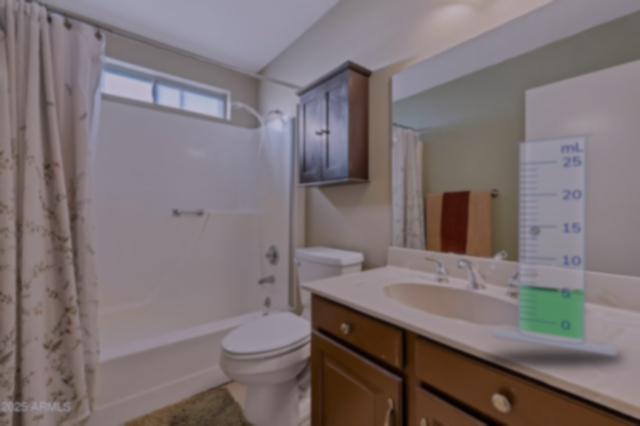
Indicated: 5mL
